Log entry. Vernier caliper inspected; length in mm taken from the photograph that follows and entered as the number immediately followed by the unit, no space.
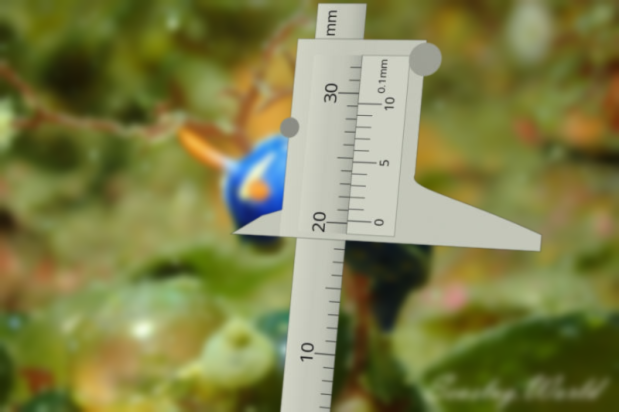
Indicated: 20.2mm
